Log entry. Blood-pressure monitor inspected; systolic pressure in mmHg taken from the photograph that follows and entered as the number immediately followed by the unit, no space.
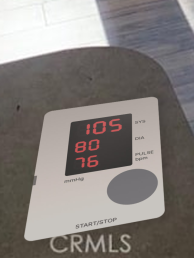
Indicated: 105mmHg
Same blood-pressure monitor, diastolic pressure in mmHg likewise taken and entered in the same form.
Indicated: 80mmHg
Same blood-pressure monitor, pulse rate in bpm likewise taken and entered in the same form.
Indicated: 76bpm
